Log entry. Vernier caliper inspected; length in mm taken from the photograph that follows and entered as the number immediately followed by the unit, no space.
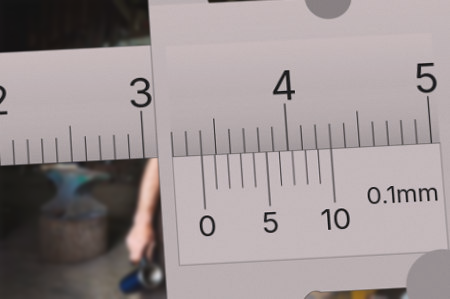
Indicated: 34.0mm
